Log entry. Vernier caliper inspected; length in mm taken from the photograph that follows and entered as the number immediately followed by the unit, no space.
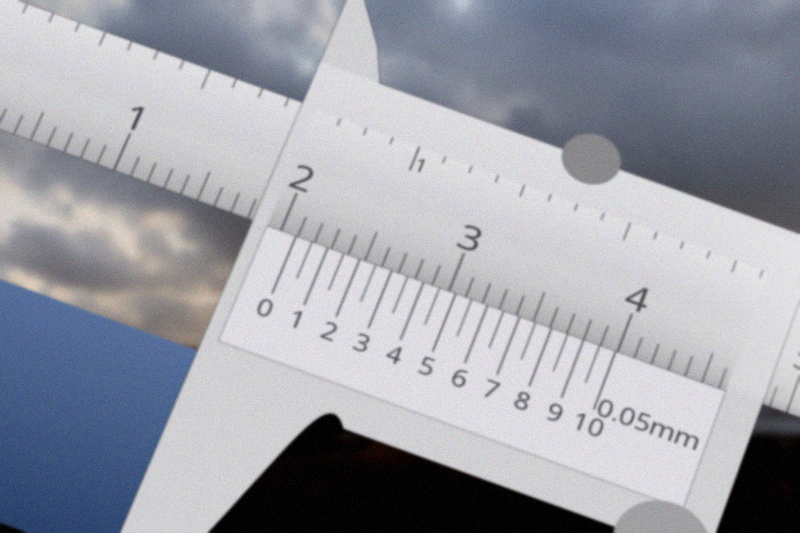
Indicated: 20.9mm
